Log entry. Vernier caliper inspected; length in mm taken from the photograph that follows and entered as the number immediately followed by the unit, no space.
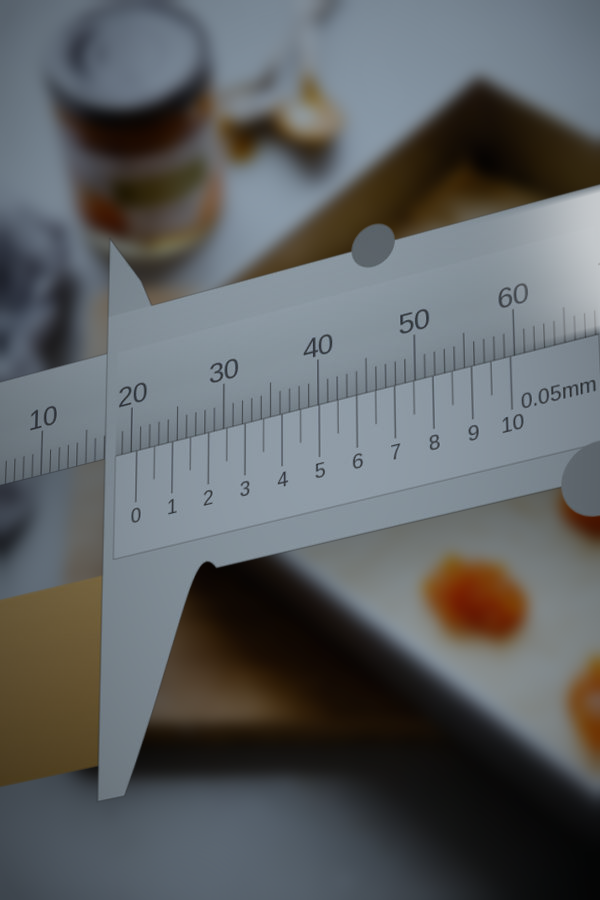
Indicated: 20.6mm
